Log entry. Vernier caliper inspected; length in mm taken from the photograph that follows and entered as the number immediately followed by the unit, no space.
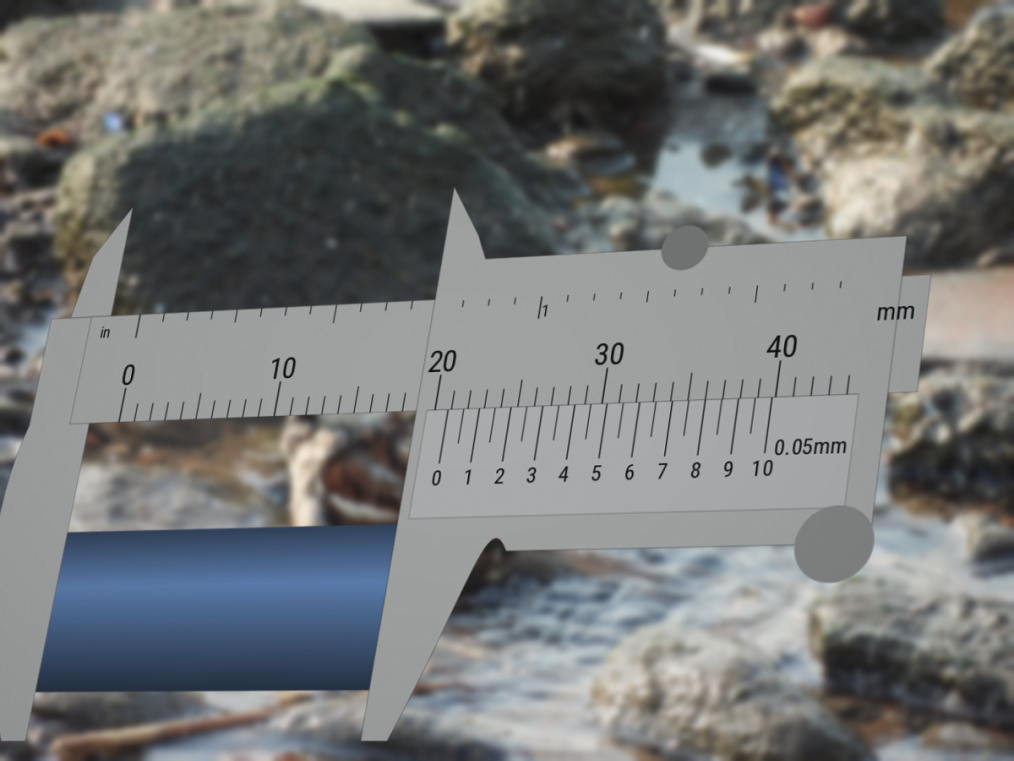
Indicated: 20.8mm
